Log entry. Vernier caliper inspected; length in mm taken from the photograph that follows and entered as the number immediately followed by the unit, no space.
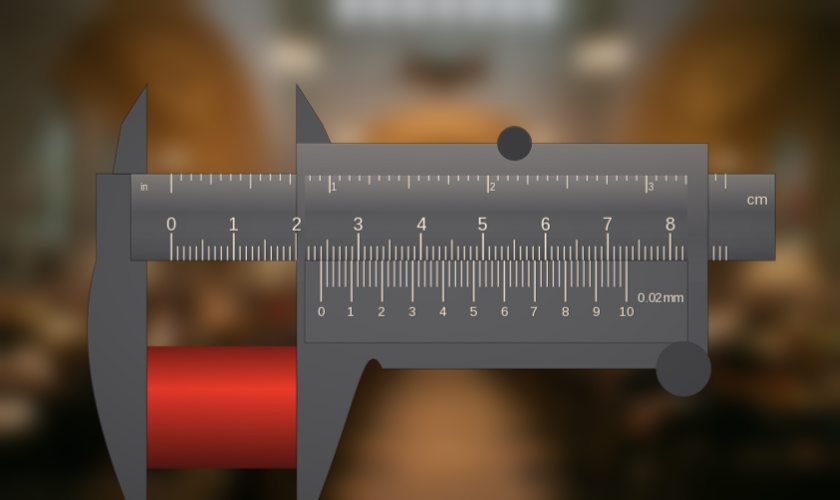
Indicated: 24.0mm
